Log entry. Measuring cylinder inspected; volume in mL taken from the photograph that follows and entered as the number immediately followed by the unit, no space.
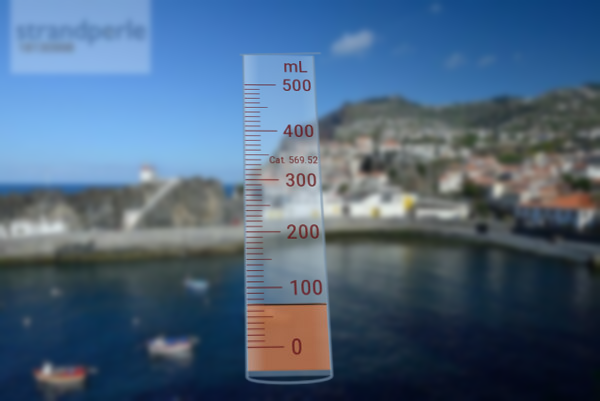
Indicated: 70mL
